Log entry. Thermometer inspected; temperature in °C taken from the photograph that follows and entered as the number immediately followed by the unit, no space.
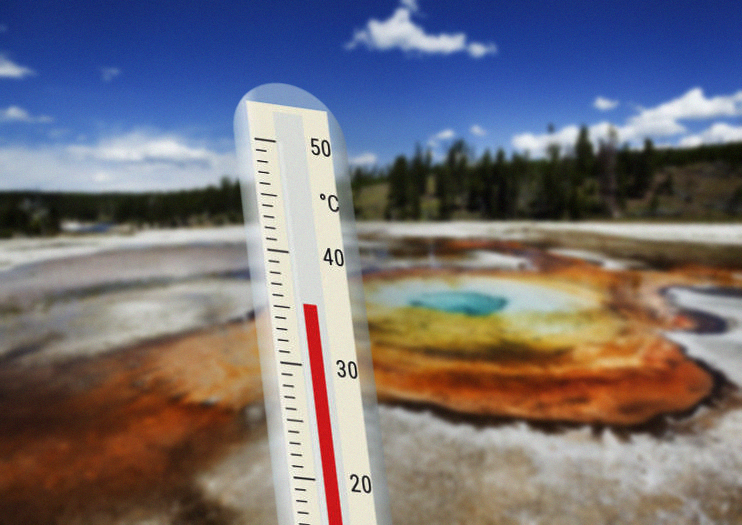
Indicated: 35.5°C
